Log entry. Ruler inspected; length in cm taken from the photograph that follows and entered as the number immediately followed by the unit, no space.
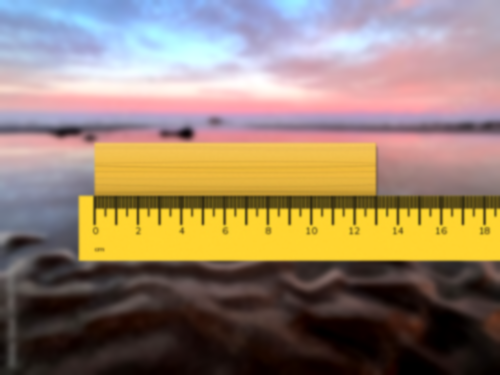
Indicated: 13cm
